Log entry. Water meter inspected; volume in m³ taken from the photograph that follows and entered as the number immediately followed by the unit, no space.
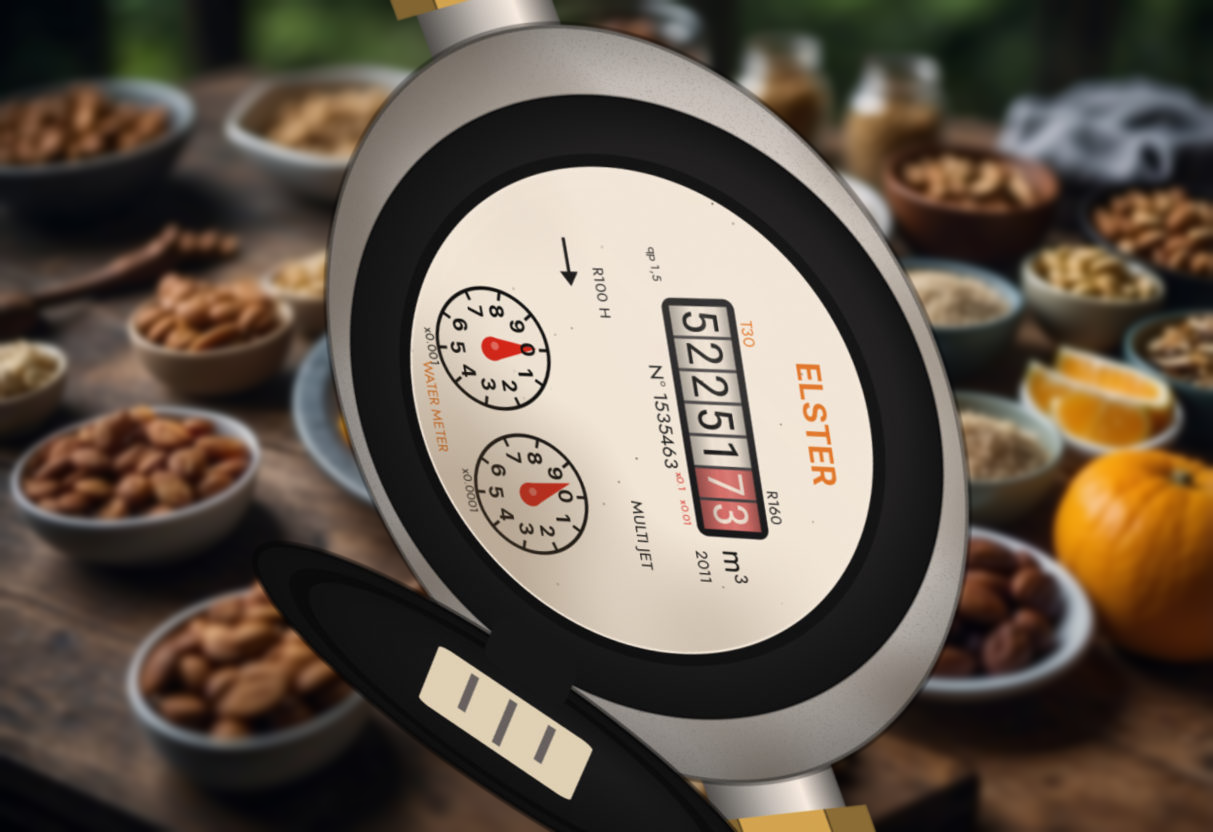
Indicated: 52251.7299m³
